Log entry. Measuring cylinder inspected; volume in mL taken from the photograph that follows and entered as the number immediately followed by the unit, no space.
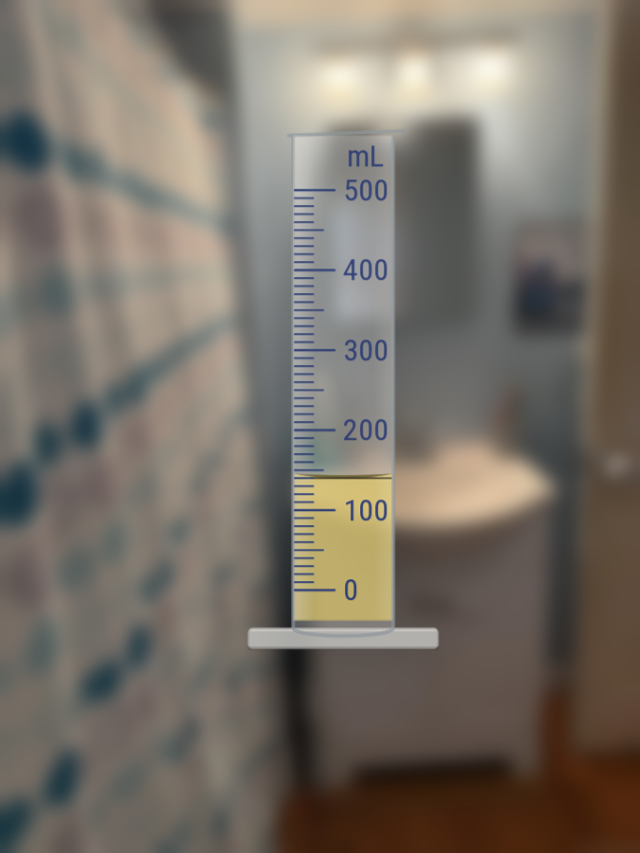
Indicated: 140mL
